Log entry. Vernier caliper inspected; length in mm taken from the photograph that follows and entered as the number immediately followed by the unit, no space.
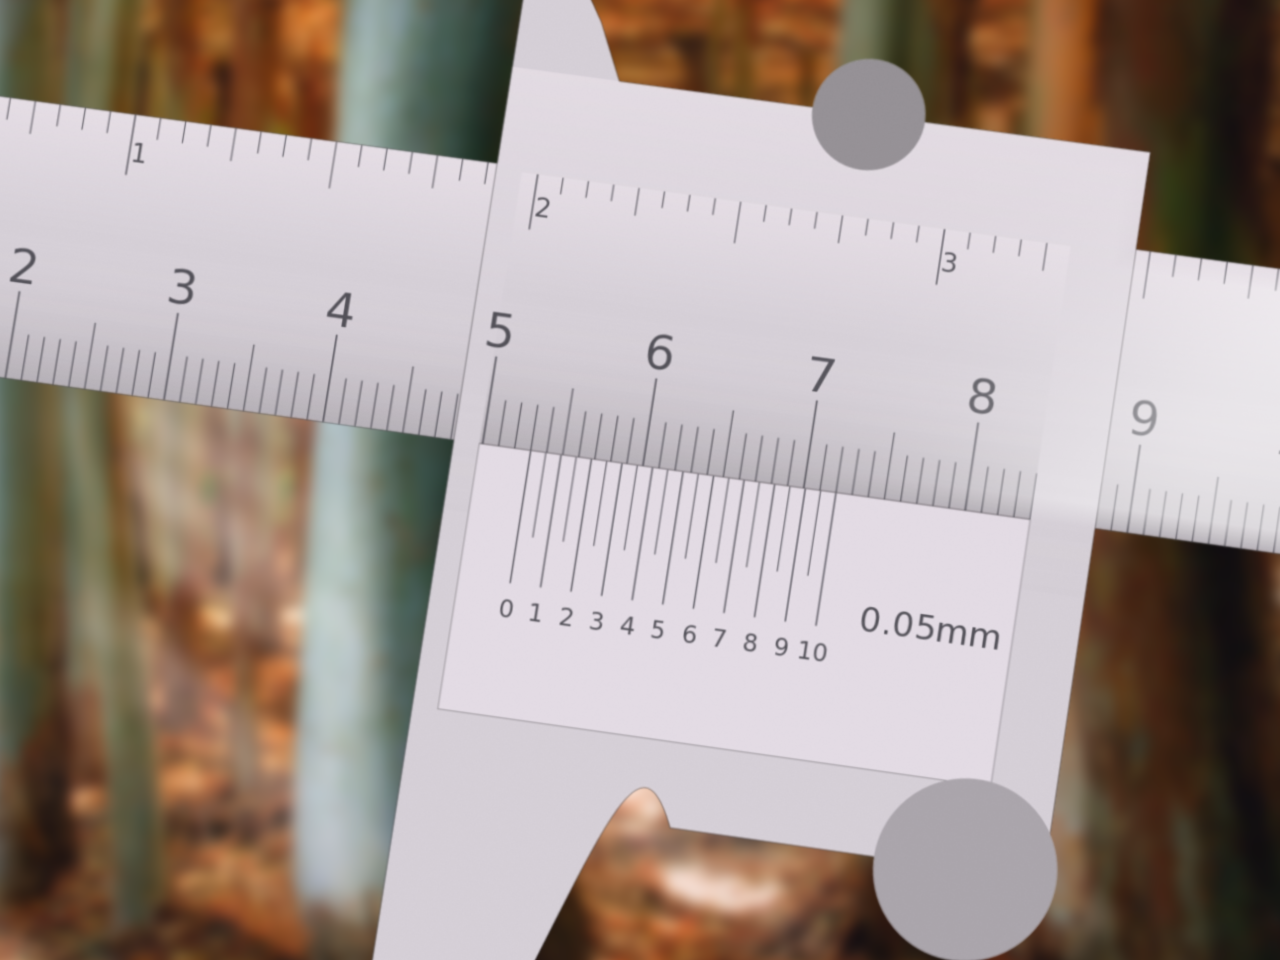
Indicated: 53.0mm
